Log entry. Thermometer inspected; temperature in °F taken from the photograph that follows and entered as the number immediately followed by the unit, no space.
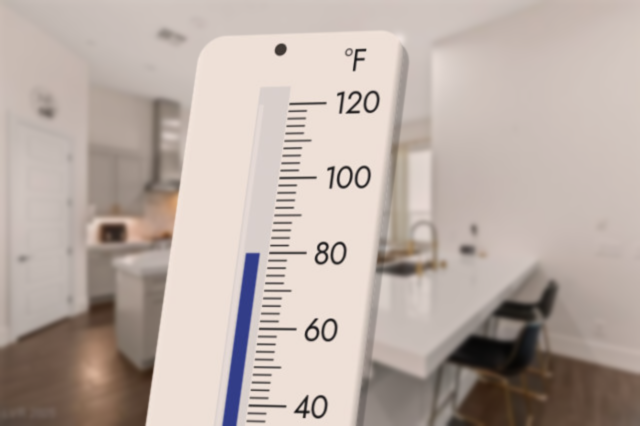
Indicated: 80°F
